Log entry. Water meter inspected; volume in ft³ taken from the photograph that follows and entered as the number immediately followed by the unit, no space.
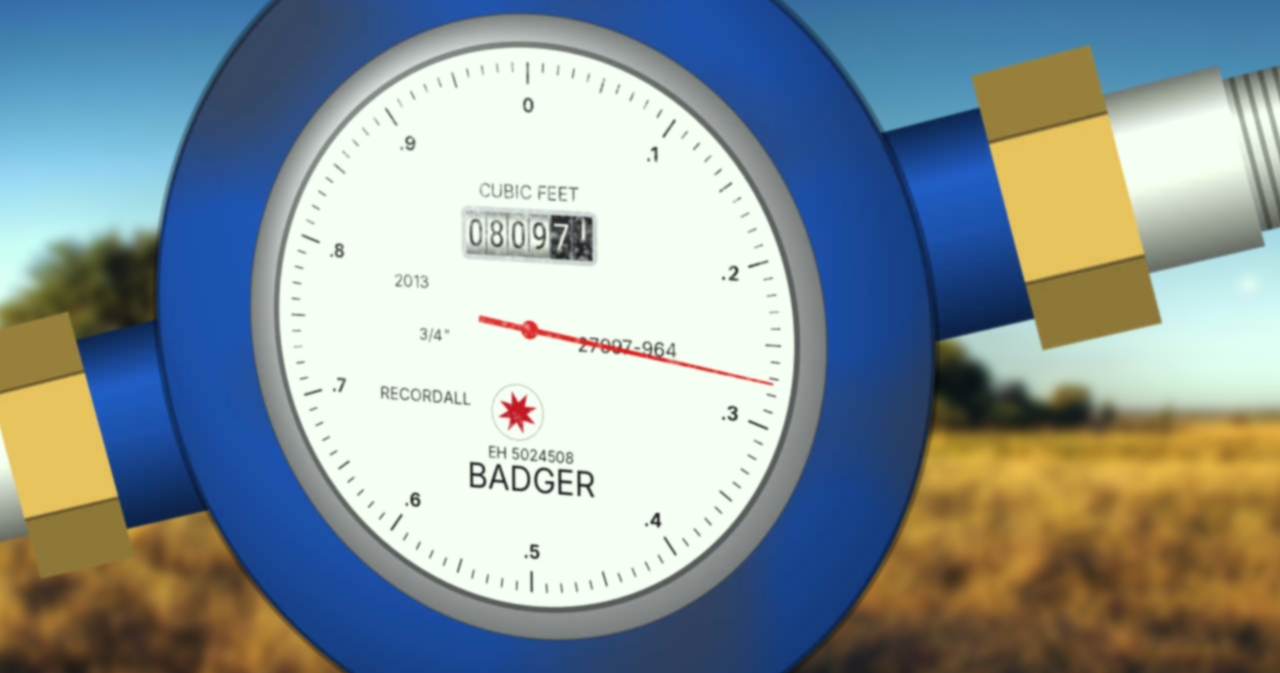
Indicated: 80971.27ft³
